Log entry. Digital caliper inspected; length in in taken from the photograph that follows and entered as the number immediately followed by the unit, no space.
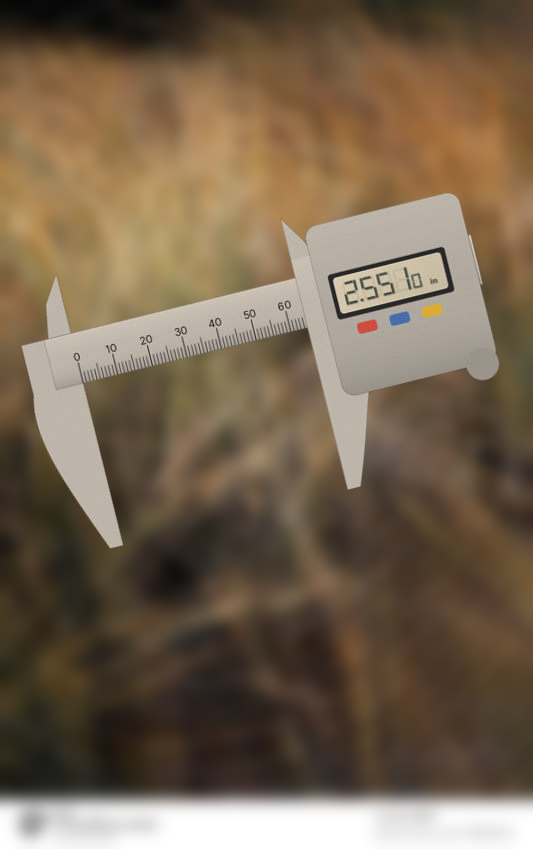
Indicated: 2.5510in
